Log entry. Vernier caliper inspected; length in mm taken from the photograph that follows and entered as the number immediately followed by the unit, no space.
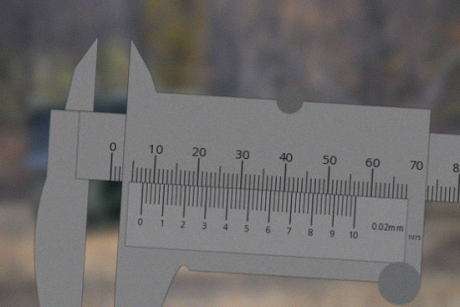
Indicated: 7.5mm
